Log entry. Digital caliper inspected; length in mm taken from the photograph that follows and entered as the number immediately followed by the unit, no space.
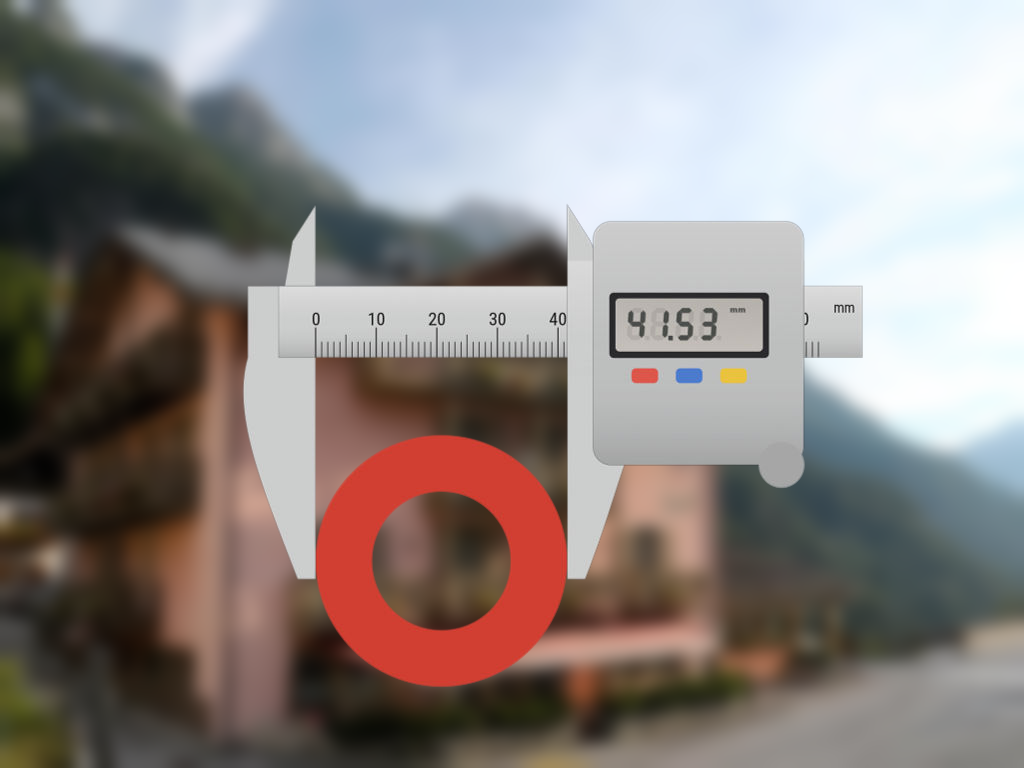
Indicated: 41.53mm
